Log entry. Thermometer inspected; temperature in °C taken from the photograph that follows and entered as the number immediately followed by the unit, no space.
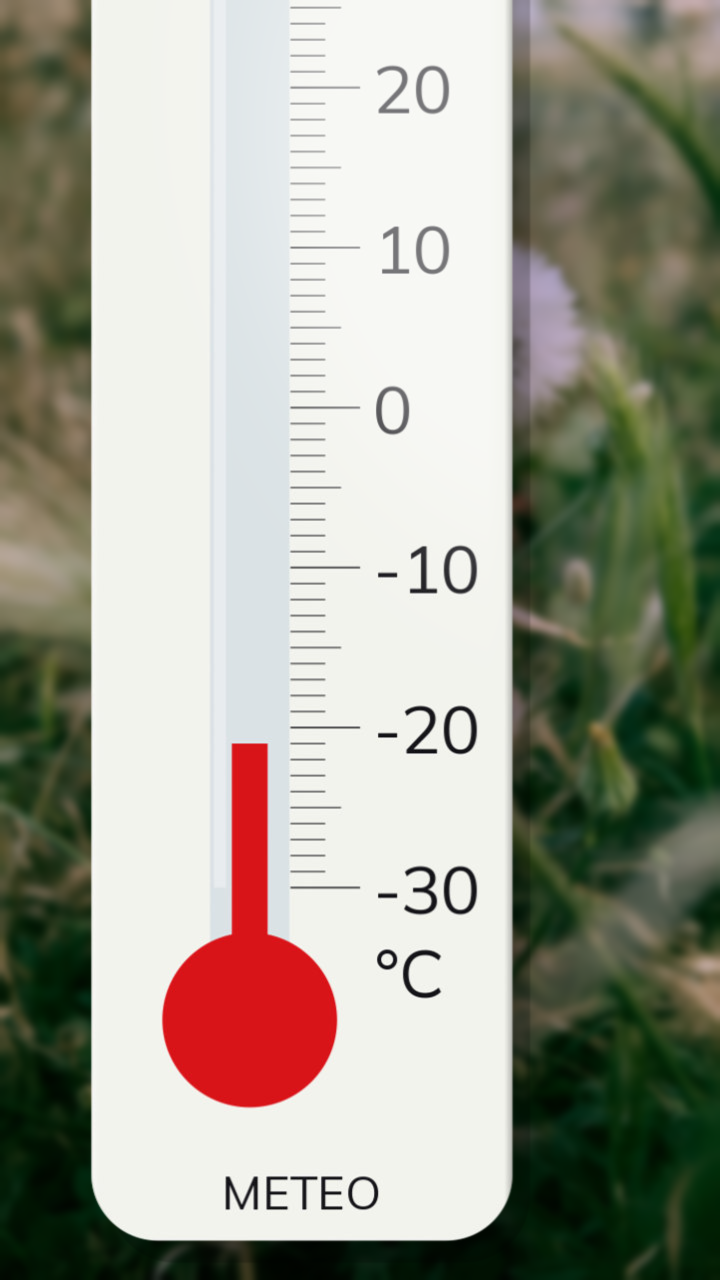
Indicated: -21°C
